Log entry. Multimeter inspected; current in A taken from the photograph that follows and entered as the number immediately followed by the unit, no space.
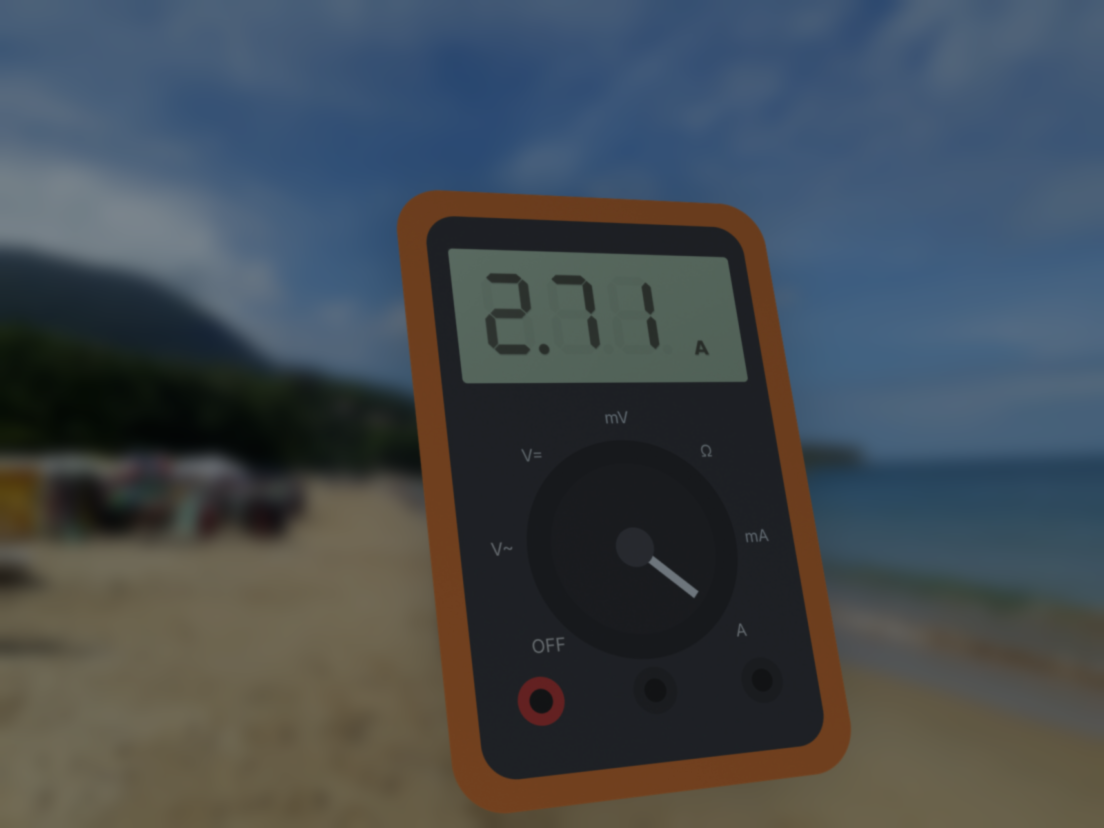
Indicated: 2.71A
